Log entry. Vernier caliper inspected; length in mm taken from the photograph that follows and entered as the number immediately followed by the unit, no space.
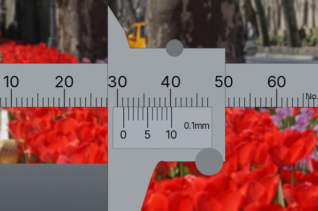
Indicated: 31.2mm
